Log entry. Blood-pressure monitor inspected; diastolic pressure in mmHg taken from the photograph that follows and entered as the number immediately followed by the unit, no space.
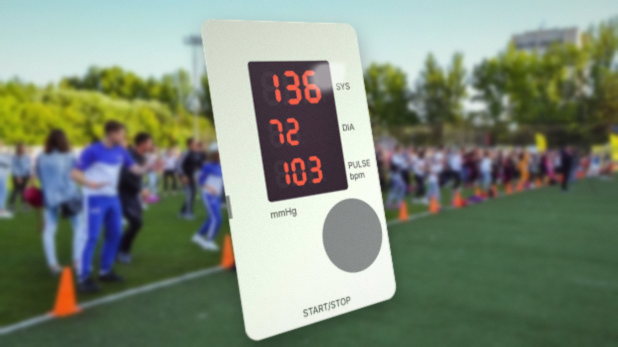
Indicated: 72mmHg
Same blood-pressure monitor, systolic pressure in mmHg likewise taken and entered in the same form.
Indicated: 136mmHg
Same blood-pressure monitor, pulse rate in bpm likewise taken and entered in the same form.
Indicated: 103bpm
